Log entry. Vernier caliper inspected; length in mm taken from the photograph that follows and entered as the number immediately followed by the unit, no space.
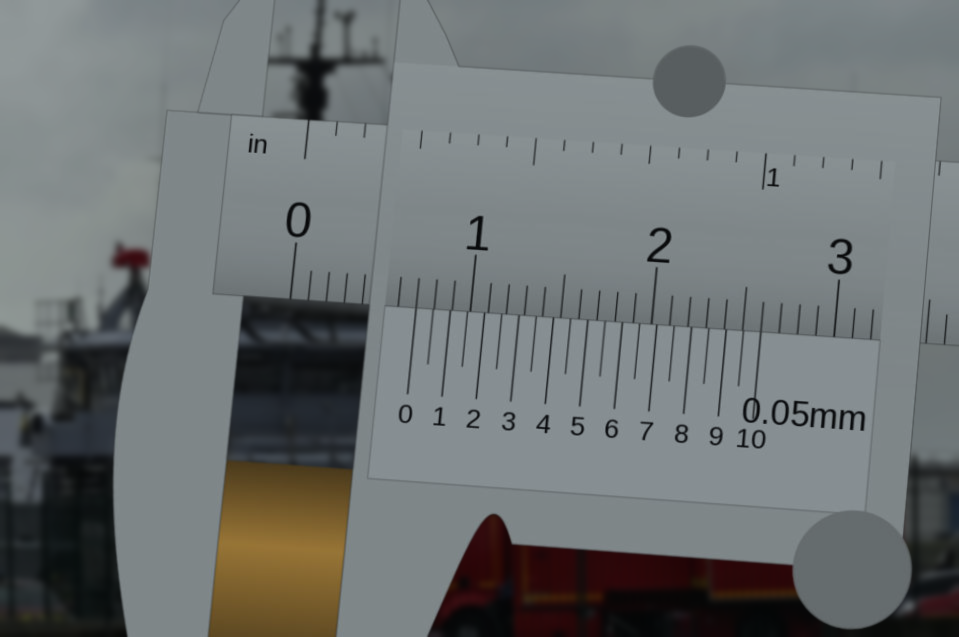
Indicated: 7.0mm
